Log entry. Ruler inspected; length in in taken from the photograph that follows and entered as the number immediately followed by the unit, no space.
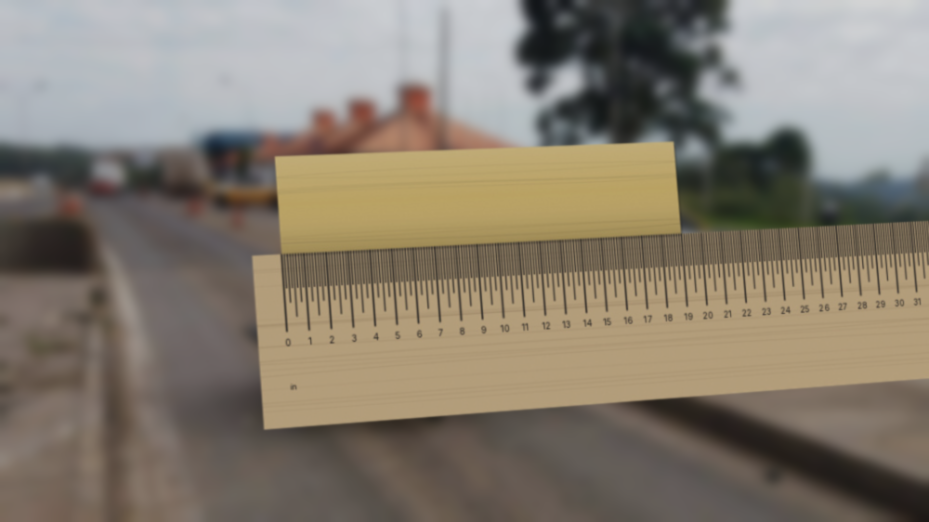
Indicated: 19in
